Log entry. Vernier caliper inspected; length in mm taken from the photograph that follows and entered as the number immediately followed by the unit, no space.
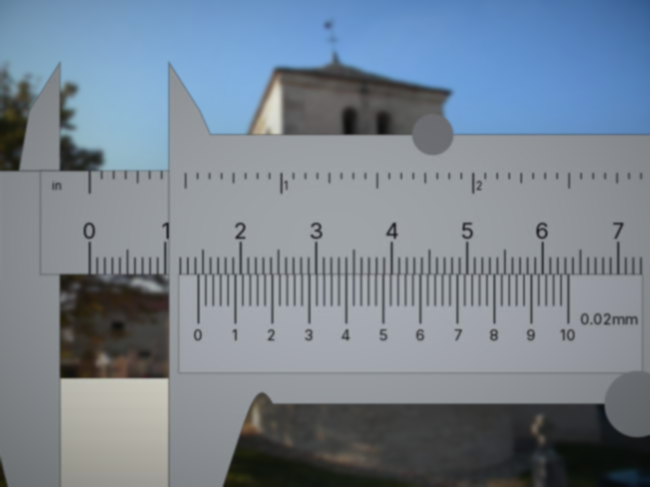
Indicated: 14.4mm
